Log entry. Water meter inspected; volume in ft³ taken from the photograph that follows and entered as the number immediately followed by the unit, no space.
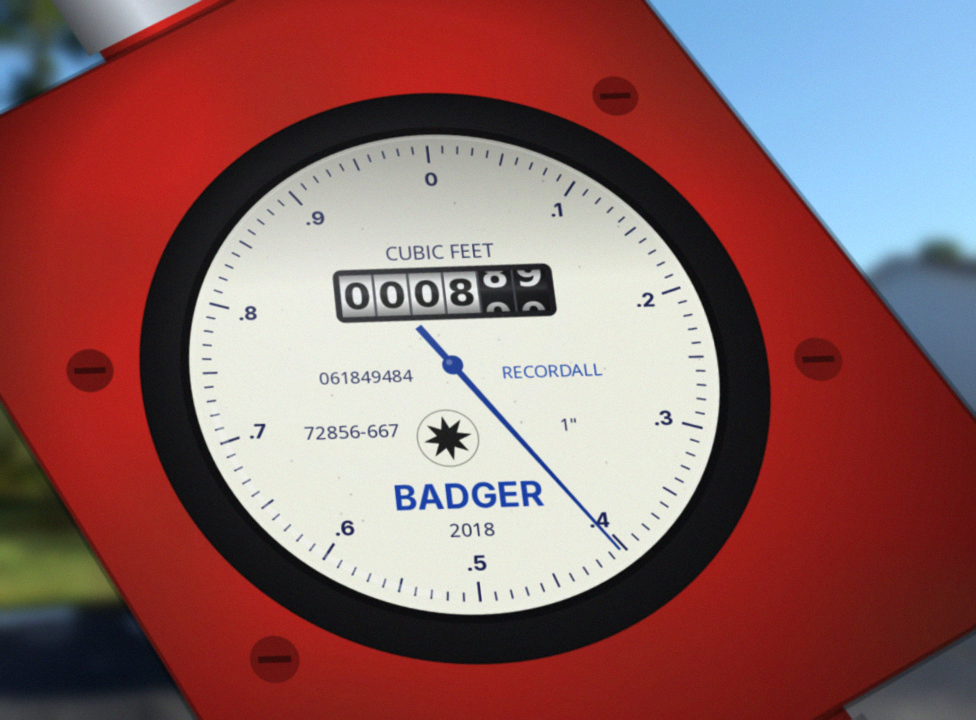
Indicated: 889.40ft³
